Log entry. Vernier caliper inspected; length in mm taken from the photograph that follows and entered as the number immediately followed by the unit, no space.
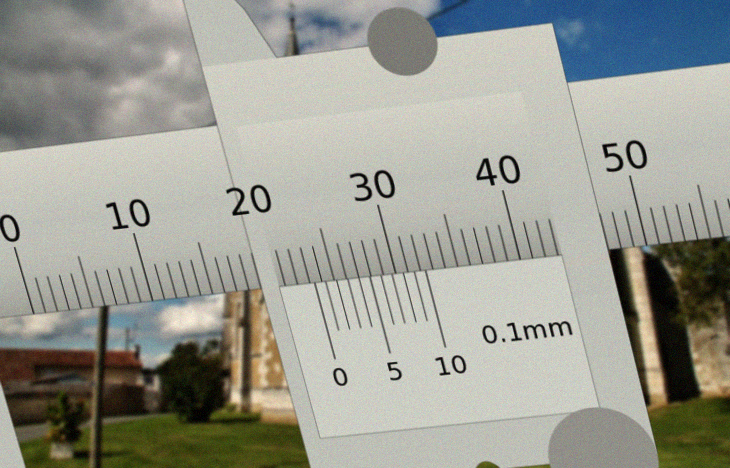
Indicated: 23.4mm
